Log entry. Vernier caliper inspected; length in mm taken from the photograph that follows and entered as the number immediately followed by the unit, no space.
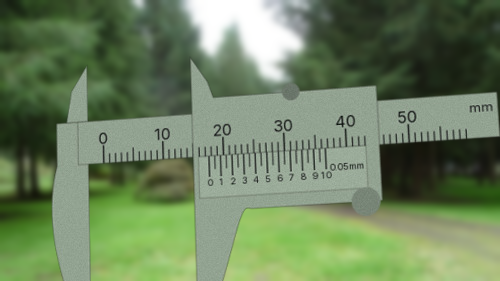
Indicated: 17.6mm
